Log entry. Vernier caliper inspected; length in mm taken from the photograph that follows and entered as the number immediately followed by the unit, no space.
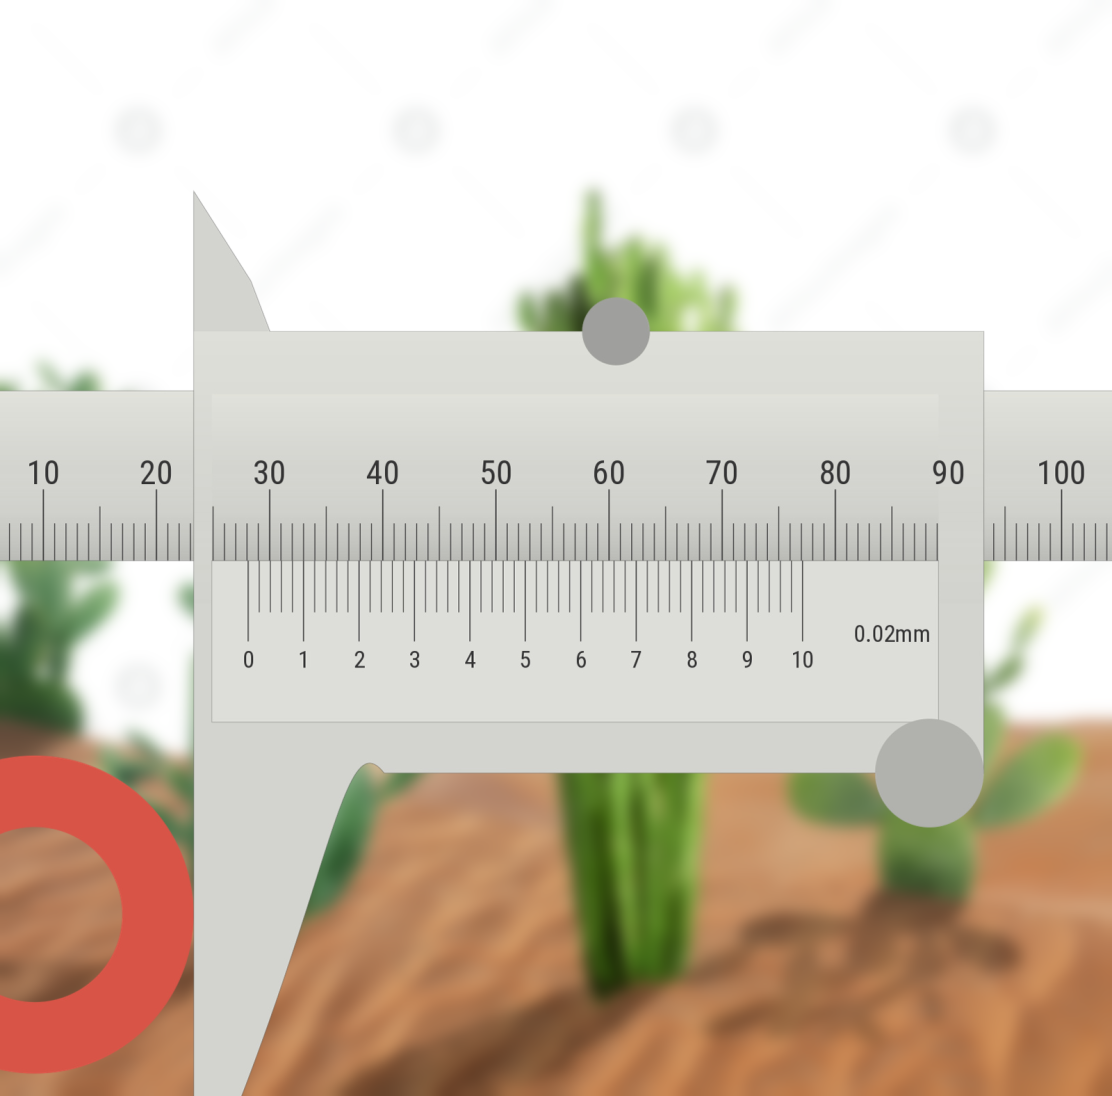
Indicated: 28.1mm
